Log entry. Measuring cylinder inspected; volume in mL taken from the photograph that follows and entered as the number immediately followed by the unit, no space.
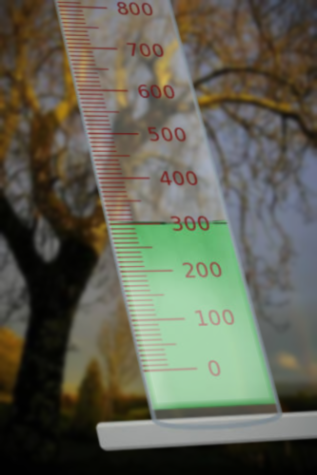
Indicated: 300mL
